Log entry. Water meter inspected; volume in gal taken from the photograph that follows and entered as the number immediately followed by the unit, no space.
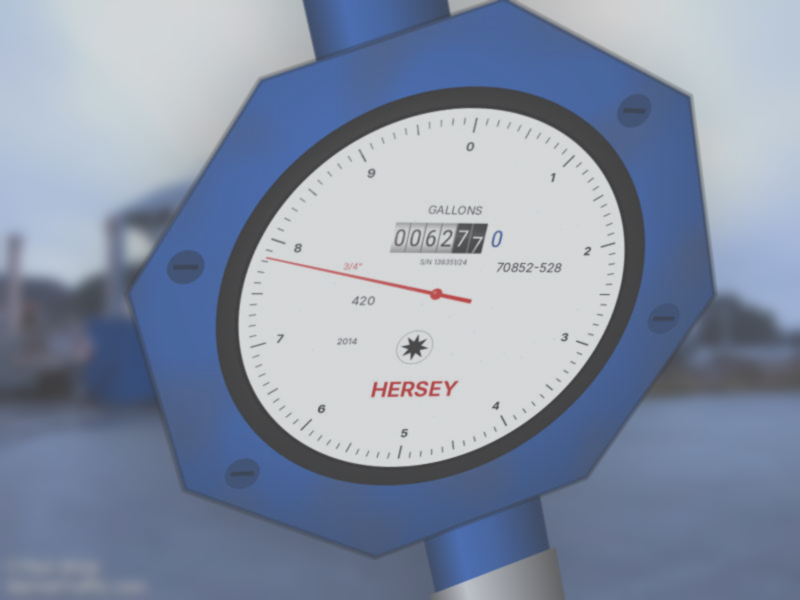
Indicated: 62767.8gal
